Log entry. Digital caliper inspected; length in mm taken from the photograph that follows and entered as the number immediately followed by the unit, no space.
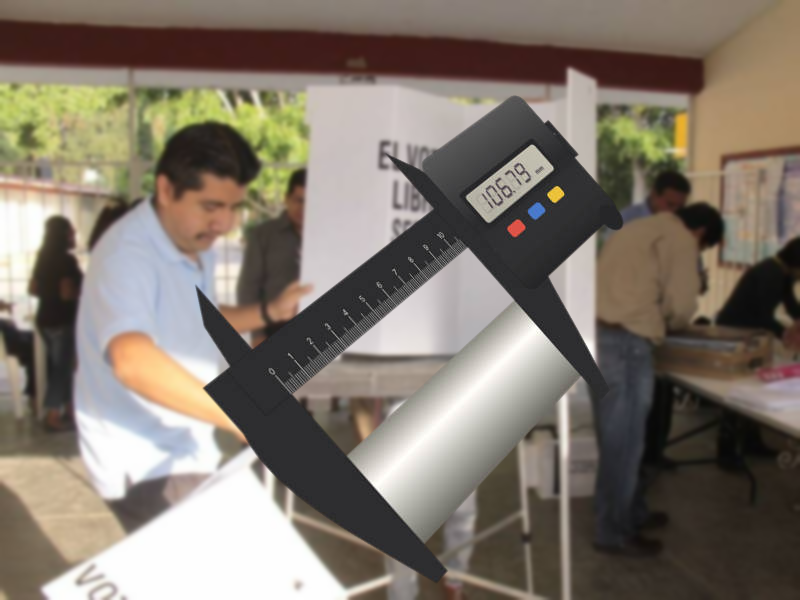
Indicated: 106.79mm
